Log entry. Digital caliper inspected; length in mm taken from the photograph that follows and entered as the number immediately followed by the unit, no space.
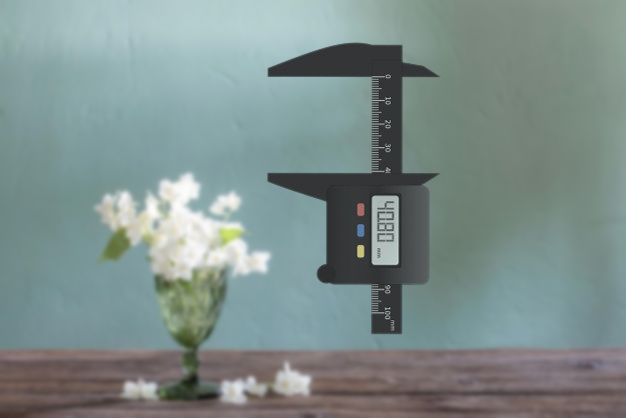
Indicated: 40.80mm
